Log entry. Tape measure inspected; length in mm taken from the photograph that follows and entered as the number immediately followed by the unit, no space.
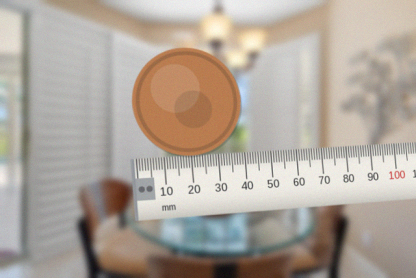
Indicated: 40mm
